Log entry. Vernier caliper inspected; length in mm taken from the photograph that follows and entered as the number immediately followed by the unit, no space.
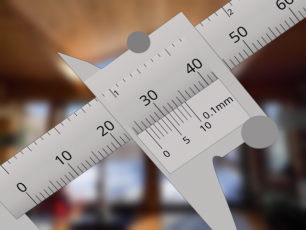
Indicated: 25.6mm
